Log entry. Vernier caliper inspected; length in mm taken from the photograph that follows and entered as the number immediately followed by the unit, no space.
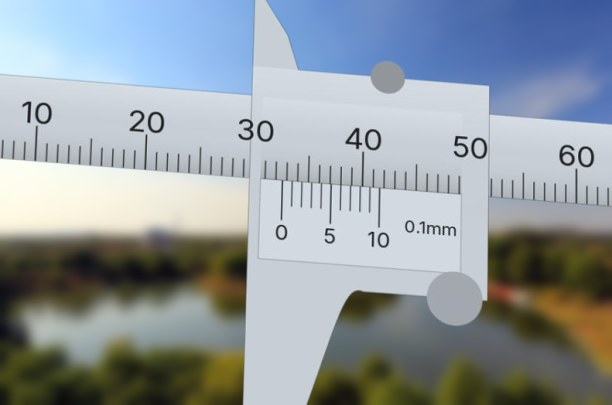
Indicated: 32.6mm
